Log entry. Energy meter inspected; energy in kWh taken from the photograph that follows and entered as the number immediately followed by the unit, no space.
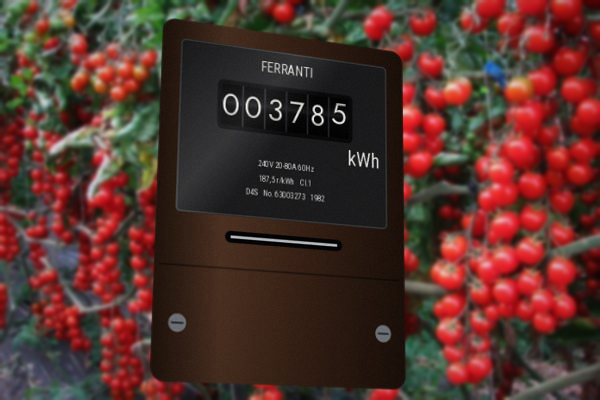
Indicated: 3785kWh
